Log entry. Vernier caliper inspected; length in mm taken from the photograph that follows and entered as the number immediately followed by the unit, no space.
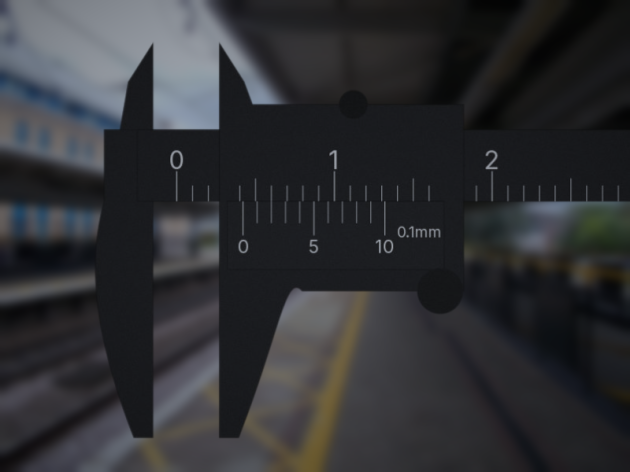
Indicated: 4.2mm
